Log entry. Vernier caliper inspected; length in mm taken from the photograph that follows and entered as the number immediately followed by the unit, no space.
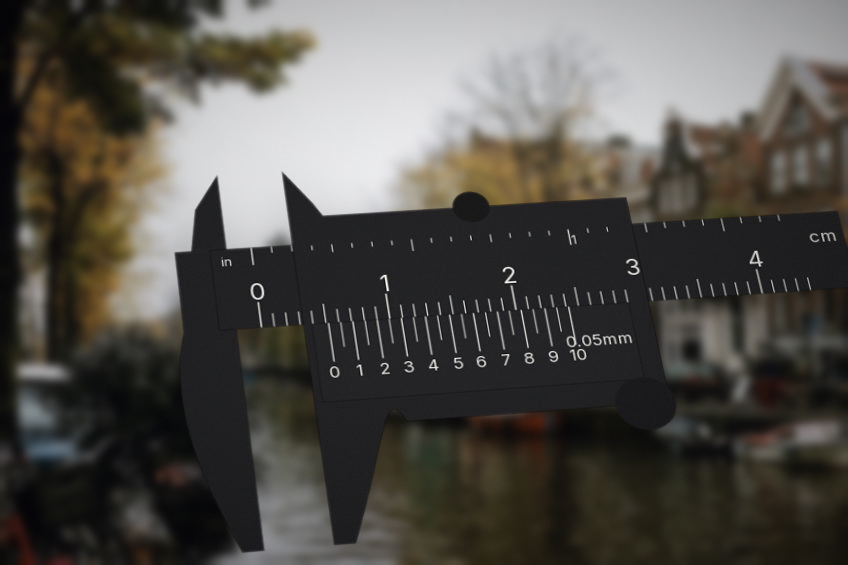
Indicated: 5.2mm
